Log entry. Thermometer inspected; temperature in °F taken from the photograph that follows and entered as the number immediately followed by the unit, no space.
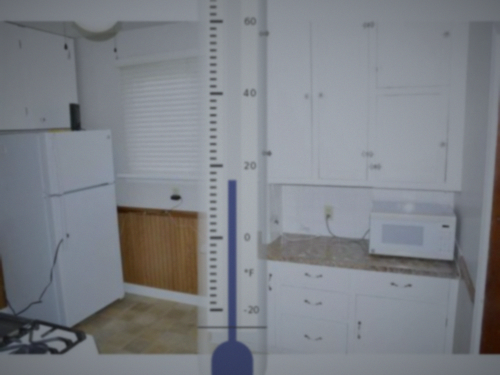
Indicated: 16°F
